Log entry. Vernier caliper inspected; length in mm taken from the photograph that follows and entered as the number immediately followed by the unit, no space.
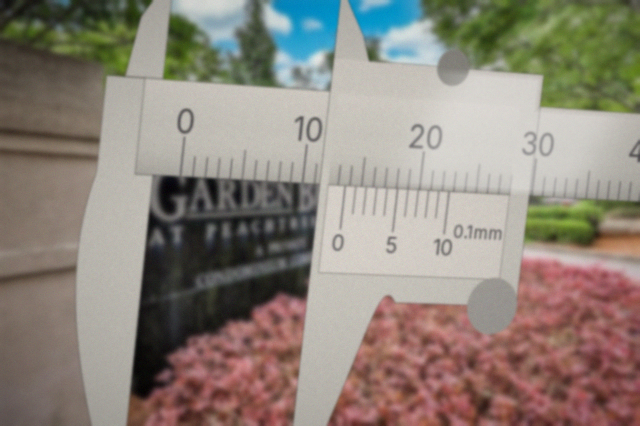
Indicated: 13.6mm
